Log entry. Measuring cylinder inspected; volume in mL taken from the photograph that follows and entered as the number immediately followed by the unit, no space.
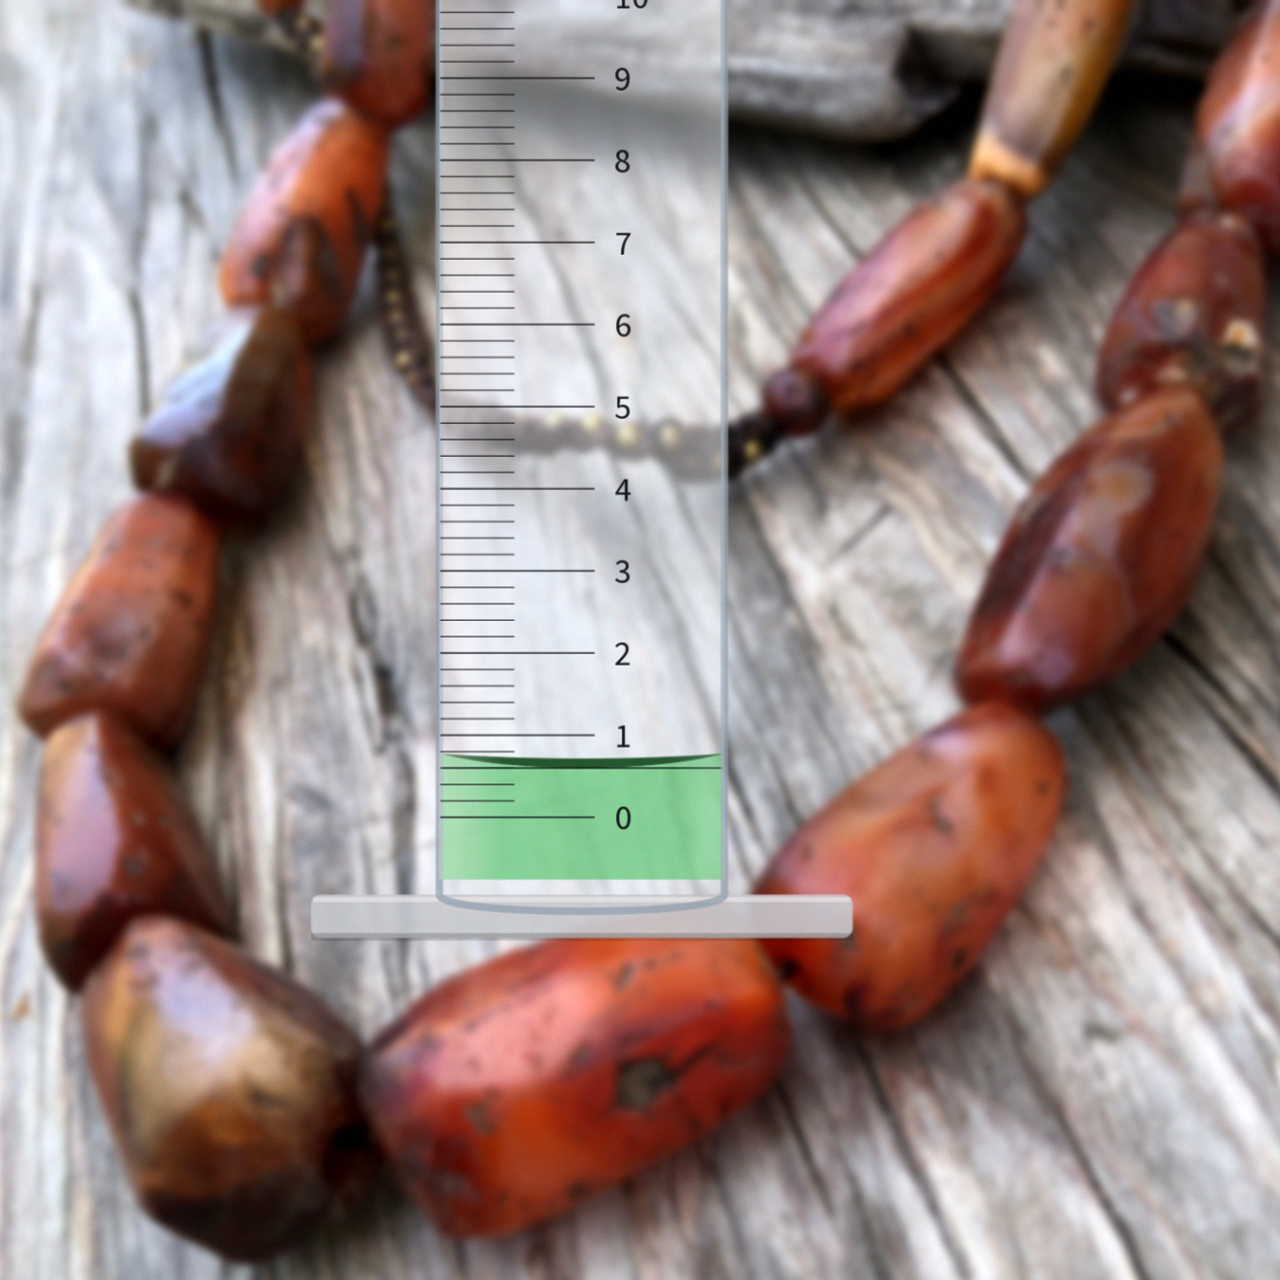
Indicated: 0.6mL
